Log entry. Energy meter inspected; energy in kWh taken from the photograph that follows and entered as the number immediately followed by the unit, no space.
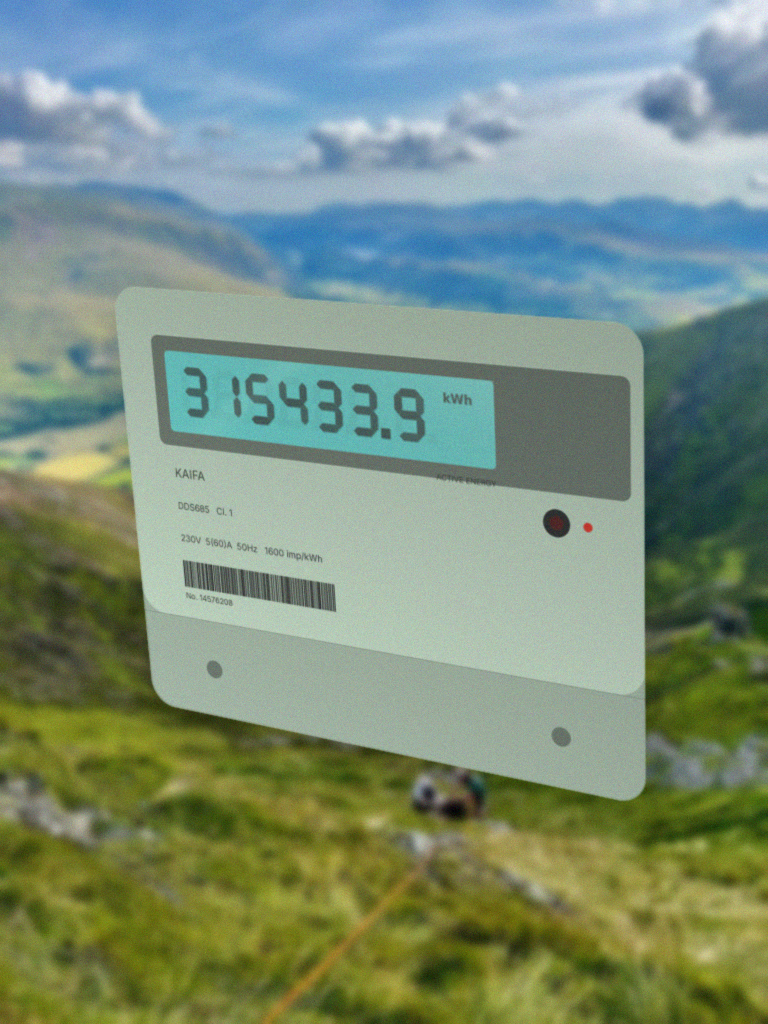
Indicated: 315433.9kWh
